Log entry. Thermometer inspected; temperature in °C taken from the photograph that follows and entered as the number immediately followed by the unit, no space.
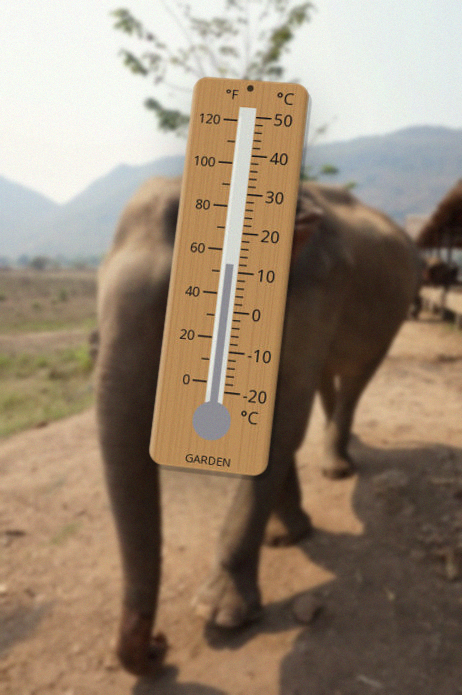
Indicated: 12°C
